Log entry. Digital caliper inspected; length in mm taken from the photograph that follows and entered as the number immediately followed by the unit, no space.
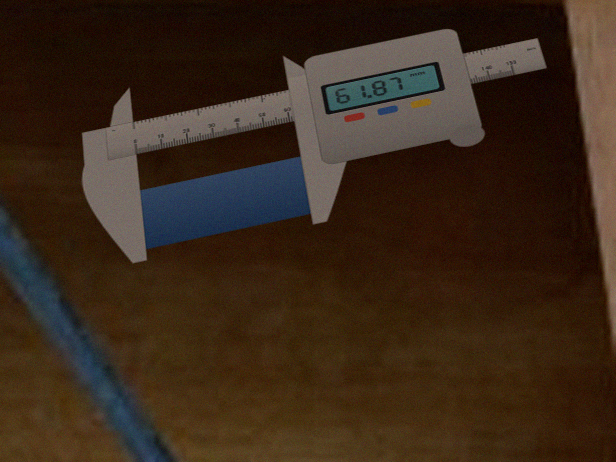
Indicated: 61.87mm
